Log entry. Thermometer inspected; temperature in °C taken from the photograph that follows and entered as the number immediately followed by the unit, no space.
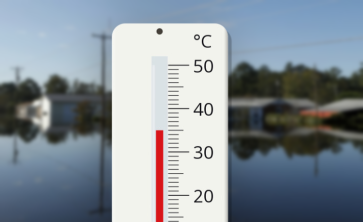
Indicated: 35°C
